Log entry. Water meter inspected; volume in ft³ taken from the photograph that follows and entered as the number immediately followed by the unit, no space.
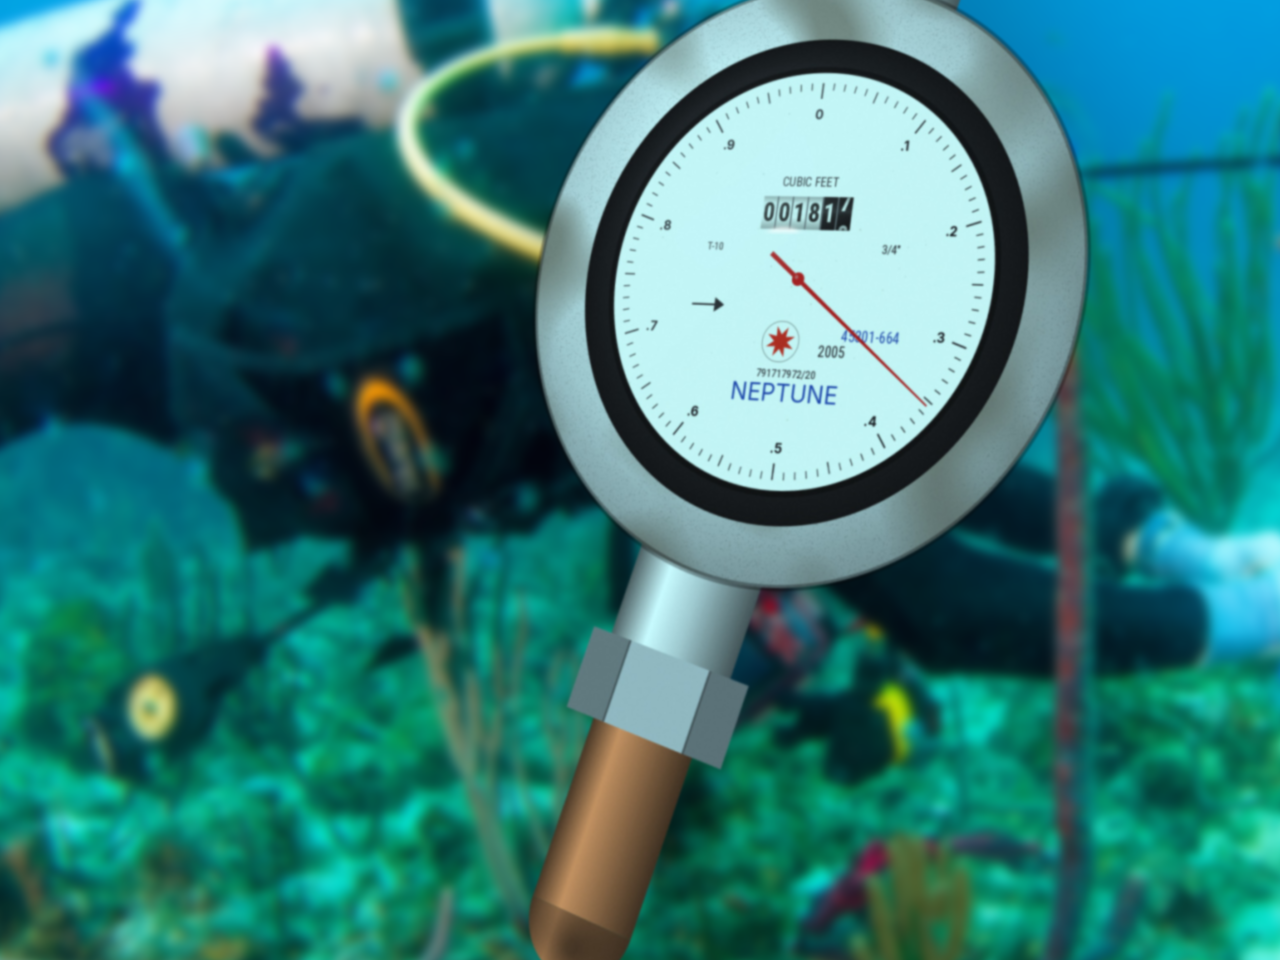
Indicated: 1817.35ft³
